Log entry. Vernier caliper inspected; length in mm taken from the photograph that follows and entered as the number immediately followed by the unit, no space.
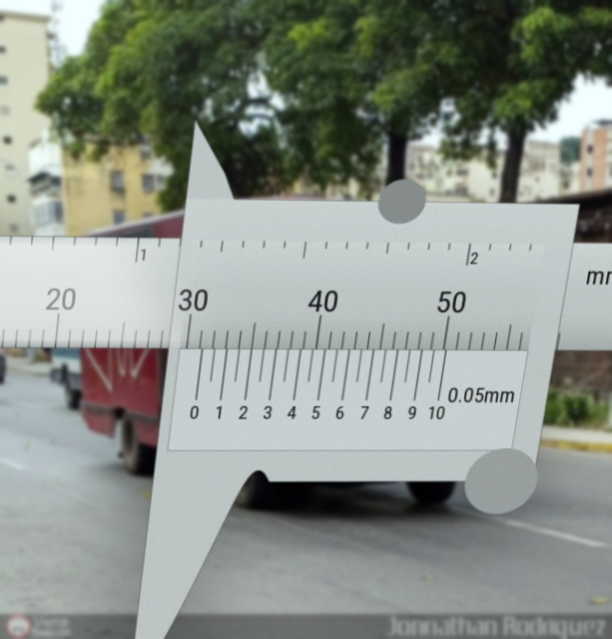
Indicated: 31.2mm
